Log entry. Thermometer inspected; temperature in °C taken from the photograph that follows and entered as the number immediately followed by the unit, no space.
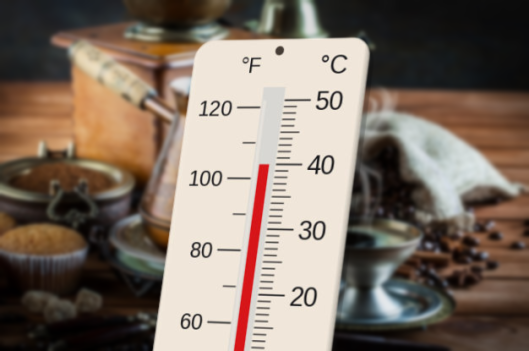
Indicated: 40°C
